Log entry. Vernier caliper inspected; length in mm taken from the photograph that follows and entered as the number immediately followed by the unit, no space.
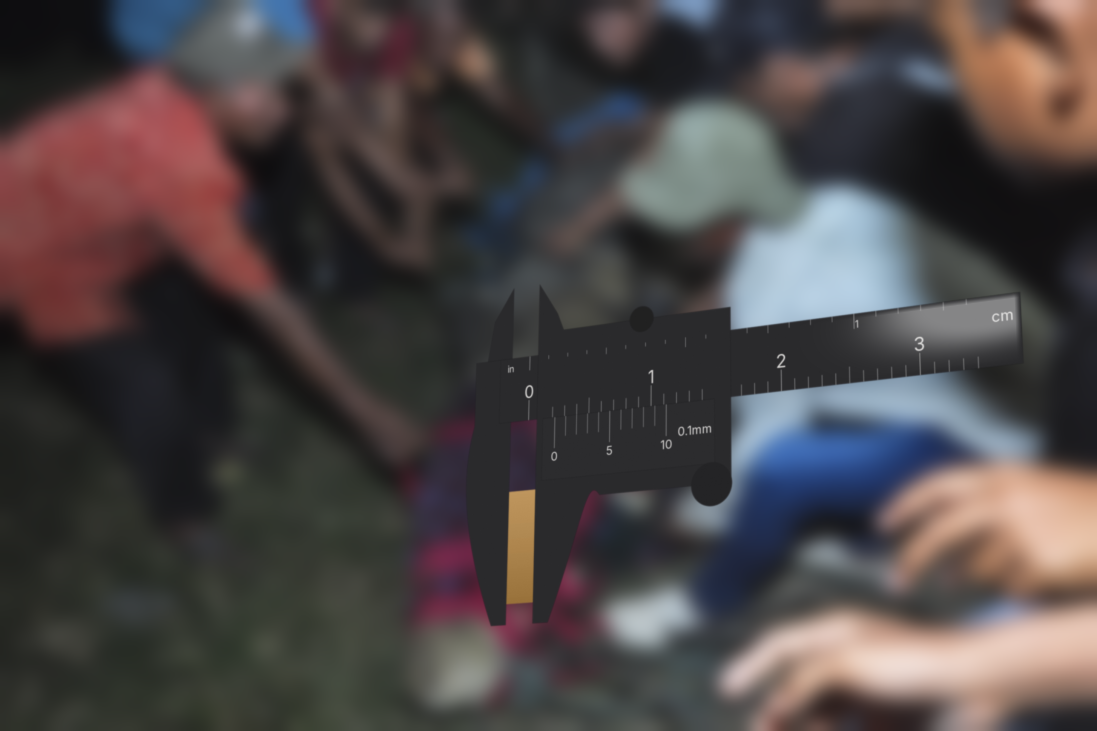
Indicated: 2.2mm
